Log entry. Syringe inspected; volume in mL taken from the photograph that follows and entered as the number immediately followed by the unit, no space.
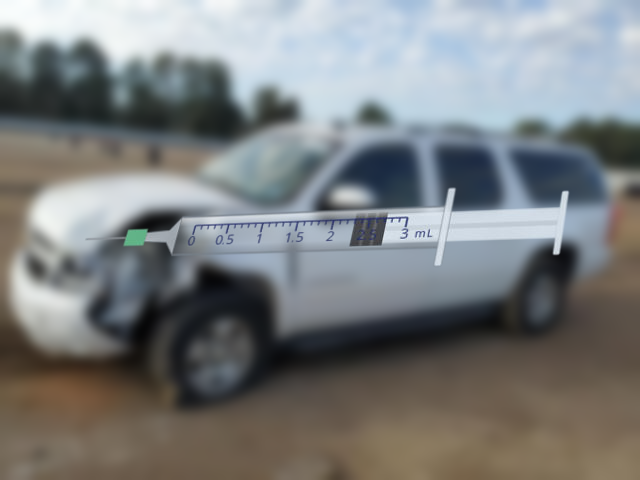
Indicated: 2.3mL
